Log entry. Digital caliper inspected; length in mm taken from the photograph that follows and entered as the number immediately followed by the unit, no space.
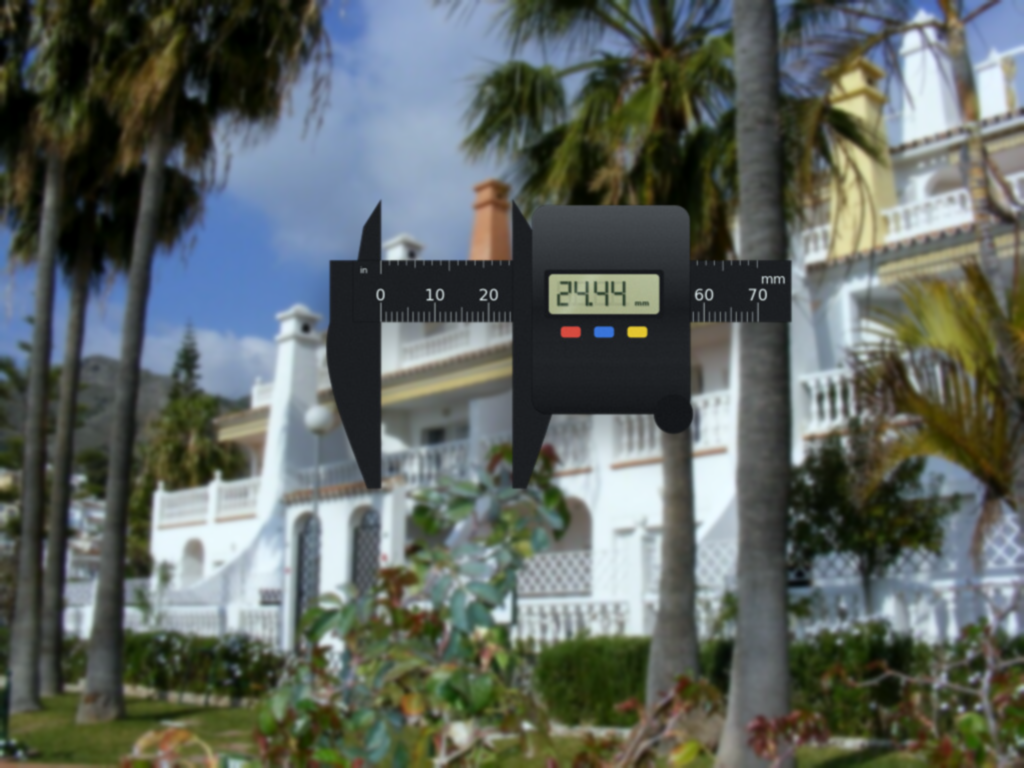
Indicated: 24.44mm
